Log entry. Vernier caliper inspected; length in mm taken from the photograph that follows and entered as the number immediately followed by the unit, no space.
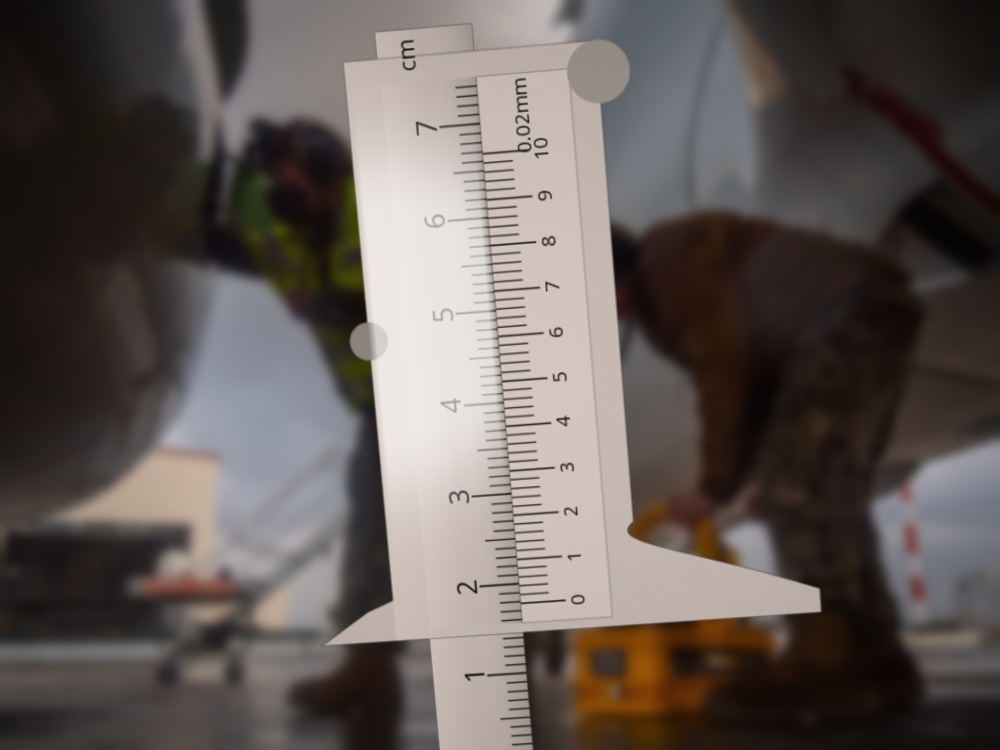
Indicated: 17.8mm
